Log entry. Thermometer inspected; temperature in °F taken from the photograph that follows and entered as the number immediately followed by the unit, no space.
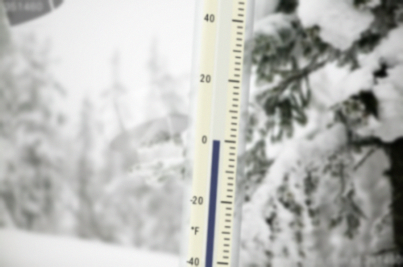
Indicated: 0°F
